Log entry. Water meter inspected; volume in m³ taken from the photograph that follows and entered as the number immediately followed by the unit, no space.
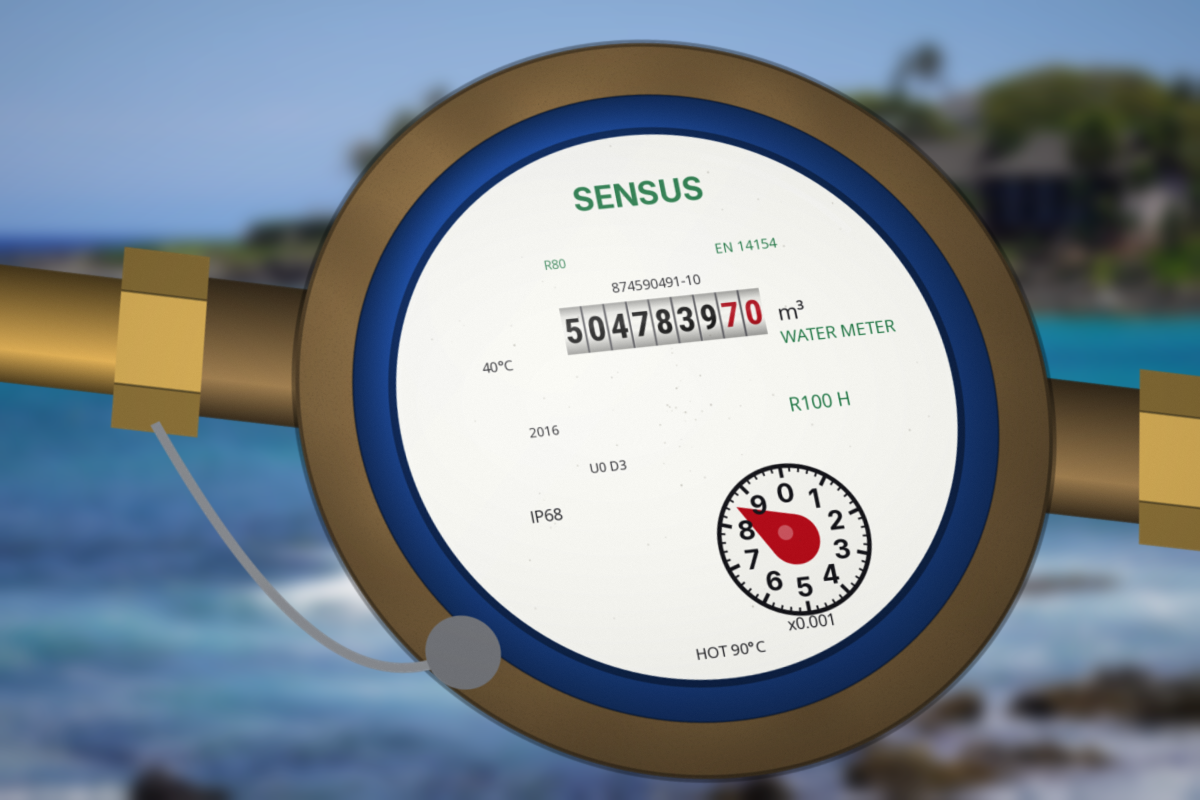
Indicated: 5047839.708m³
